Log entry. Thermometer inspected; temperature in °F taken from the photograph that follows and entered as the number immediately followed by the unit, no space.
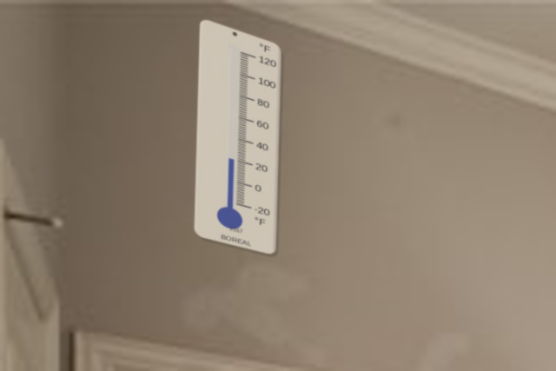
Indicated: 20°F
